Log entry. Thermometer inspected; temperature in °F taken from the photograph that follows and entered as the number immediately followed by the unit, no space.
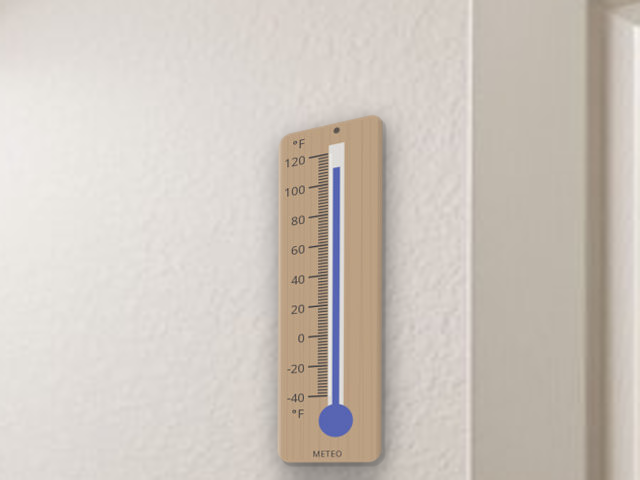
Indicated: 110°F
